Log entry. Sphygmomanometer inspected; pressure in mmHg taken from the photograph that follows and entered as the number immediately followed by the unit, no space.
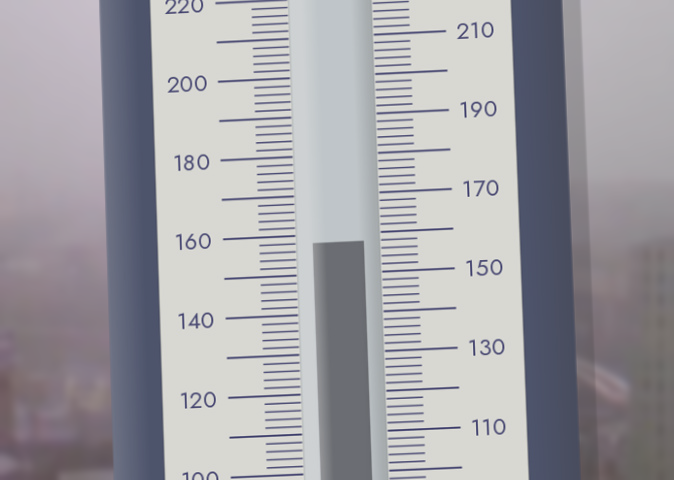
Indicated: 158mmHg
